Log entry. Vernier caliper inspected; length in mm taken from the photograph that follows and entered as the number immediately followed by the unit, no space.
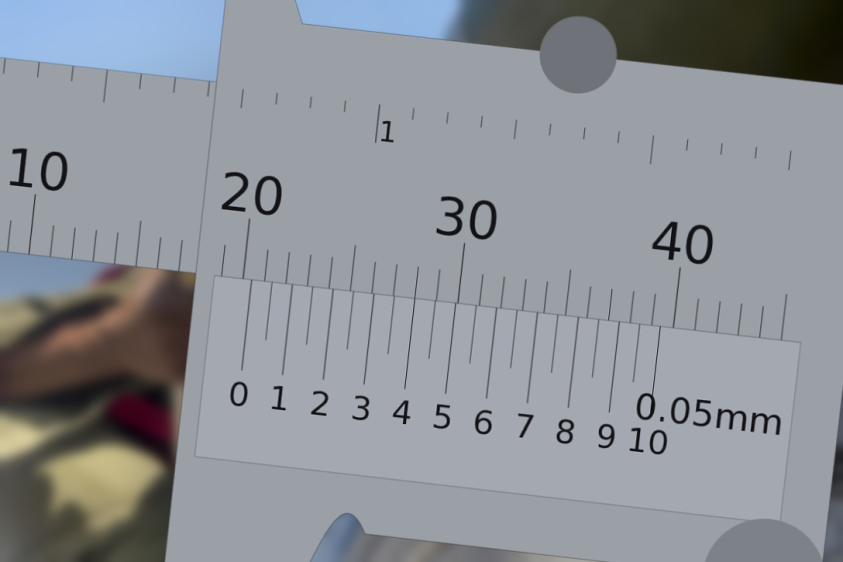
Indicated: 20.40mm
